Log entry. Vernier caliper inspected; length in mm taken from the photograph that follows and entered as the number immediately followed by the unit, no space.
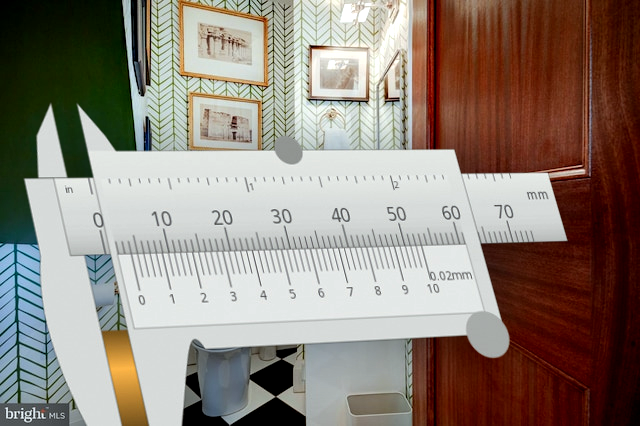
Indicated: 4.0mm
